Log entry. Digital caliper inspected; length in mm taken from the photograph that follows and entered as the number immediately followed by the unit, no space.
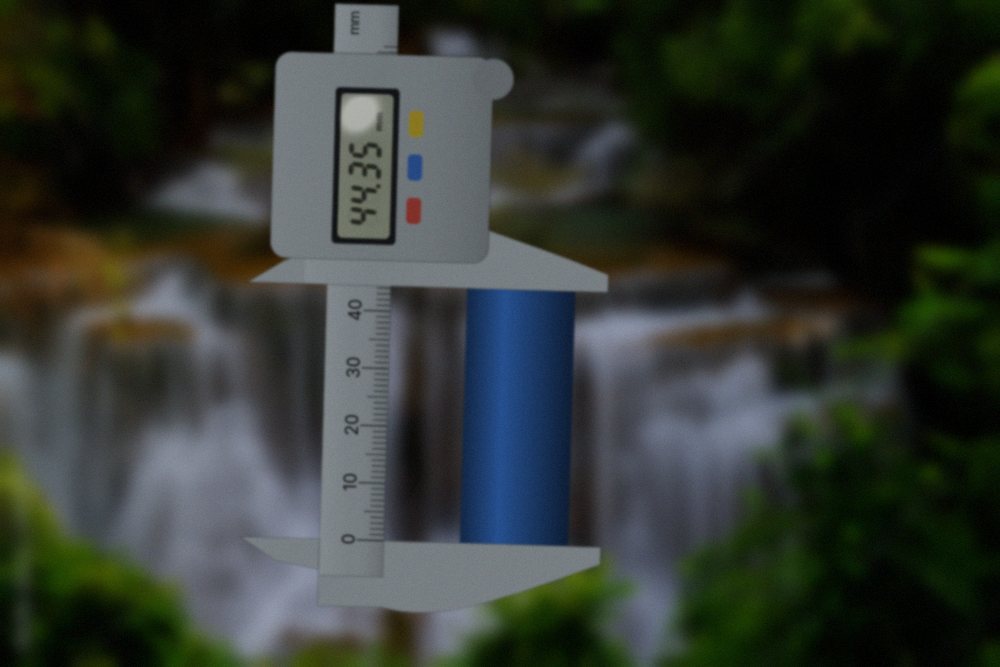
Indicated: 44.35mm
